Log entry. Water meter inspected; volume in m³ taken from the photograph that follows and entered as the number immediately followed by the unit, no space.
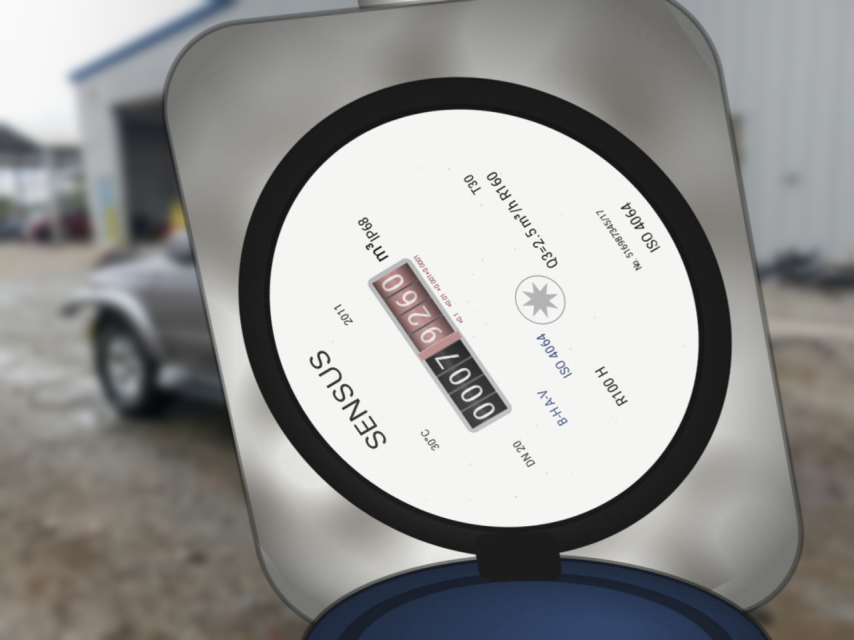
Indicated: 7.9260m³
